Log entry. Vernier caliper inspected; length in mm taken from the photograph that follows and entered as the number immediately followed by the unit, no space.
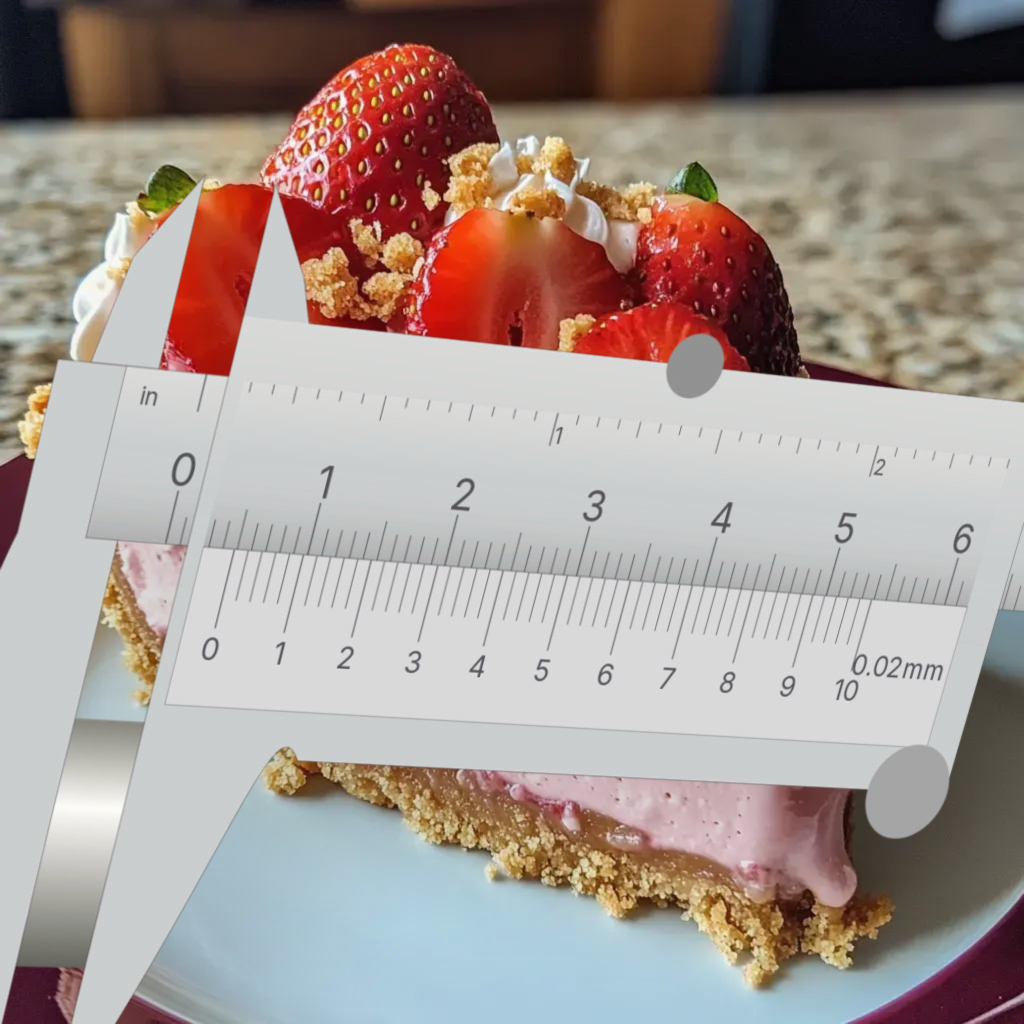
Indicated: 4.8mm
